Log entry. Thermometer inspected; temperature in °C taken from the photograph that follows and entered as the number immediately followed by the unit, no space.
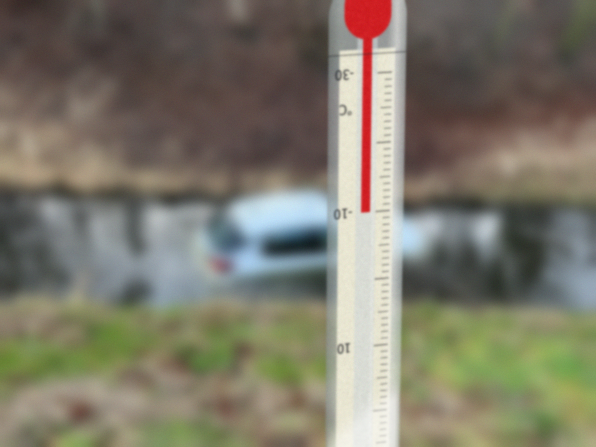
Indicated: -10°C
